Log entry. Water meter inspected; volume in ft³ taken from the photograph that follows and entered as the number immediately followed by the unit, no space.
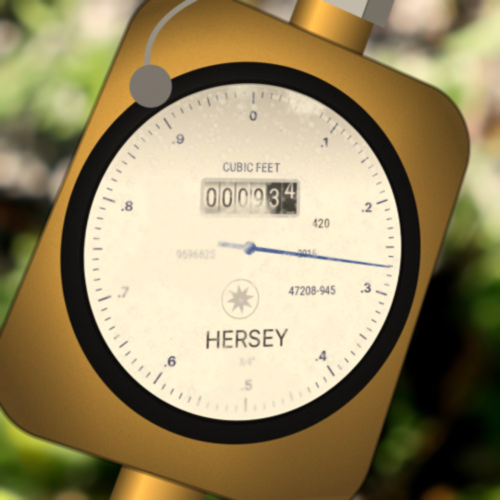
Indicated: 934.27ft³
